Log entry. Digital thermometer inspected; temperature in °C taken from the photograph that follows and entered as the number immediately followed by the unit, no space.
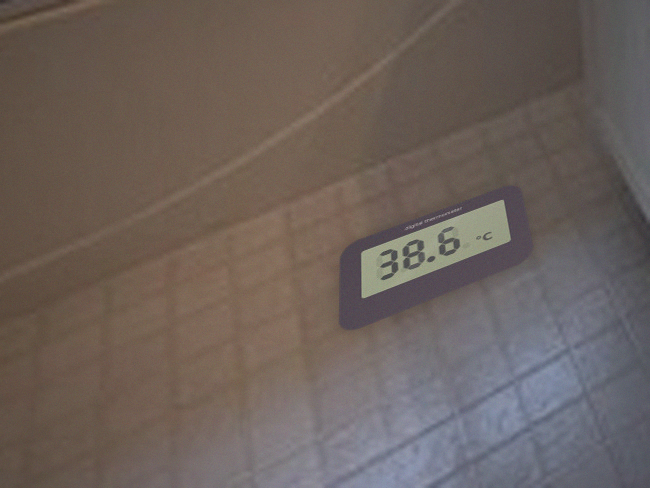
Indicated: 38.6°C
